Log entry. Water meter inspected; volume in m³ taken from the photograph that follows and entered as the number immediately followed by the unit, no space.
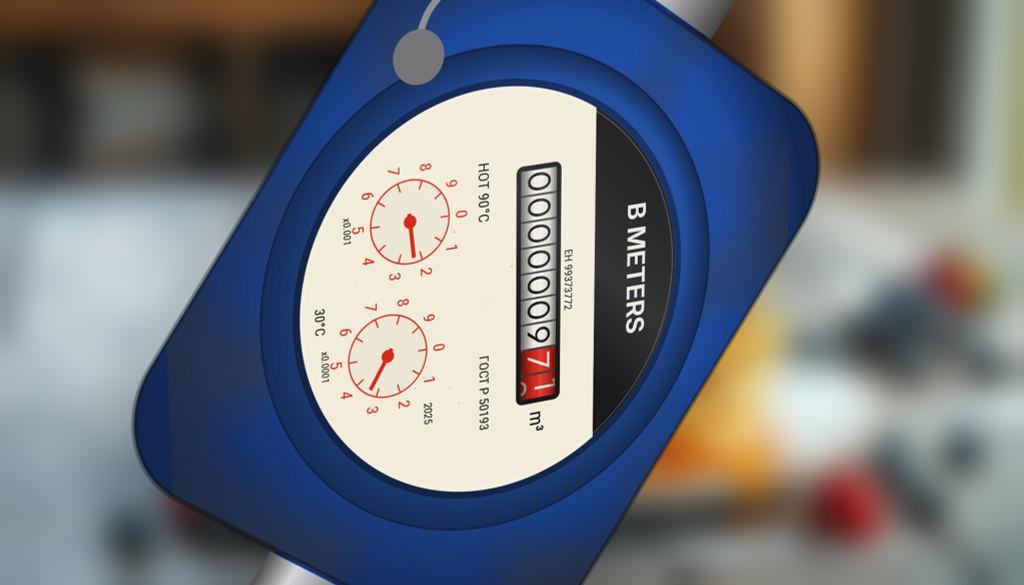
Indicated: 9.7123m³
